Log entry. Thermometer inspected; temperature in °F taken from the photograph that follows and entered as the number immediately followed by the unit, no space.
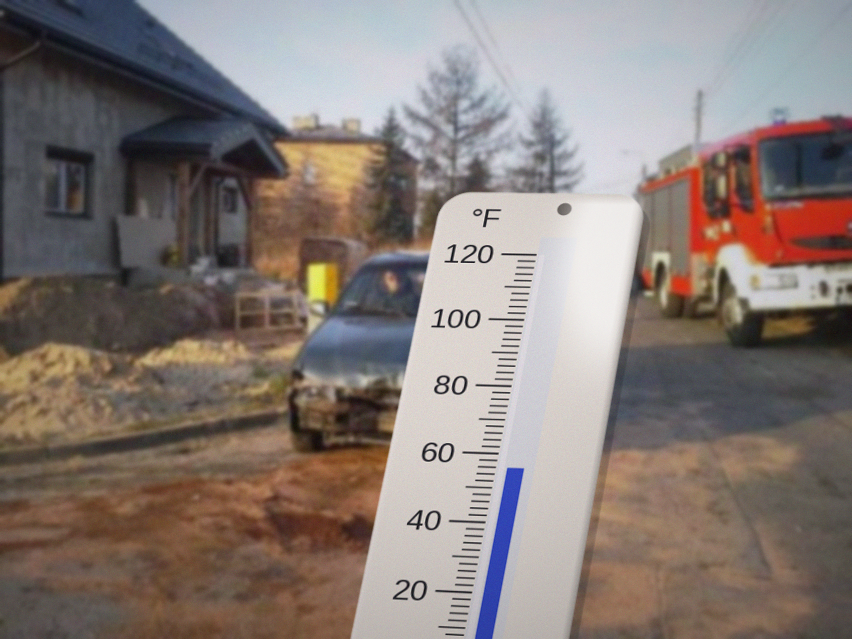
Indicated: 56°F
